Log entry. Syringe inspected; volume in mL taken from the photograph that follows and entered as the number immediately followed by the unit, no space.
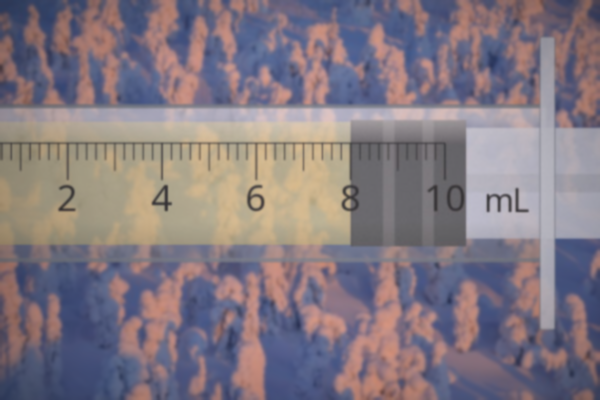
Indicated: 8mL
